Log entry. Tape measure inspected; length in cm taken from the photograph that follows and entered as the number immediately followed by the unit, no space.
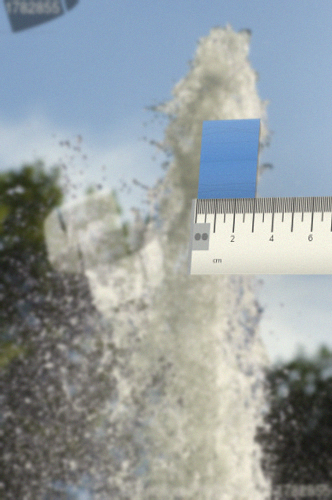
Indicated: 3cm
